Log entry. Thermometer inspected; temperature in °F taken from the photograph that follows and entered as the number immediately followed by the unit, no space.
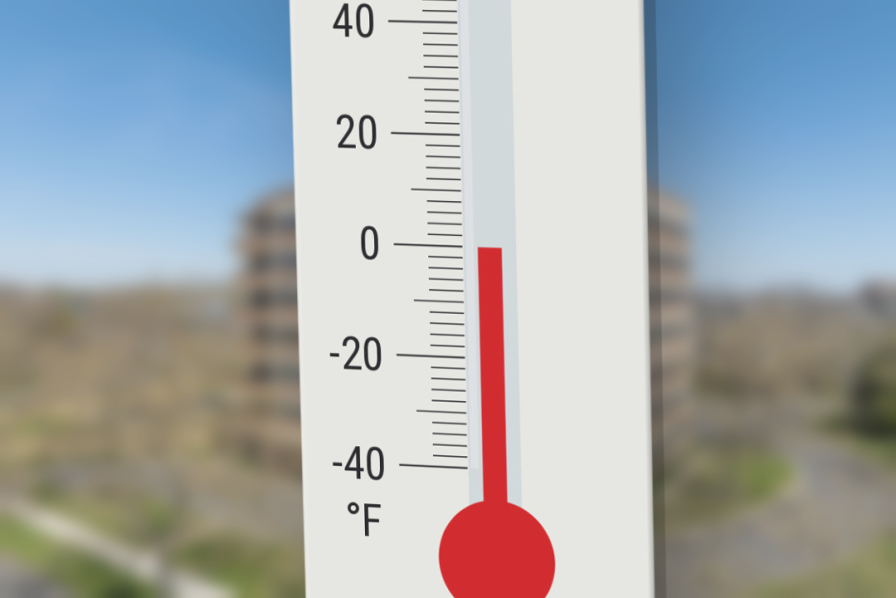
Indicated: 0°F
